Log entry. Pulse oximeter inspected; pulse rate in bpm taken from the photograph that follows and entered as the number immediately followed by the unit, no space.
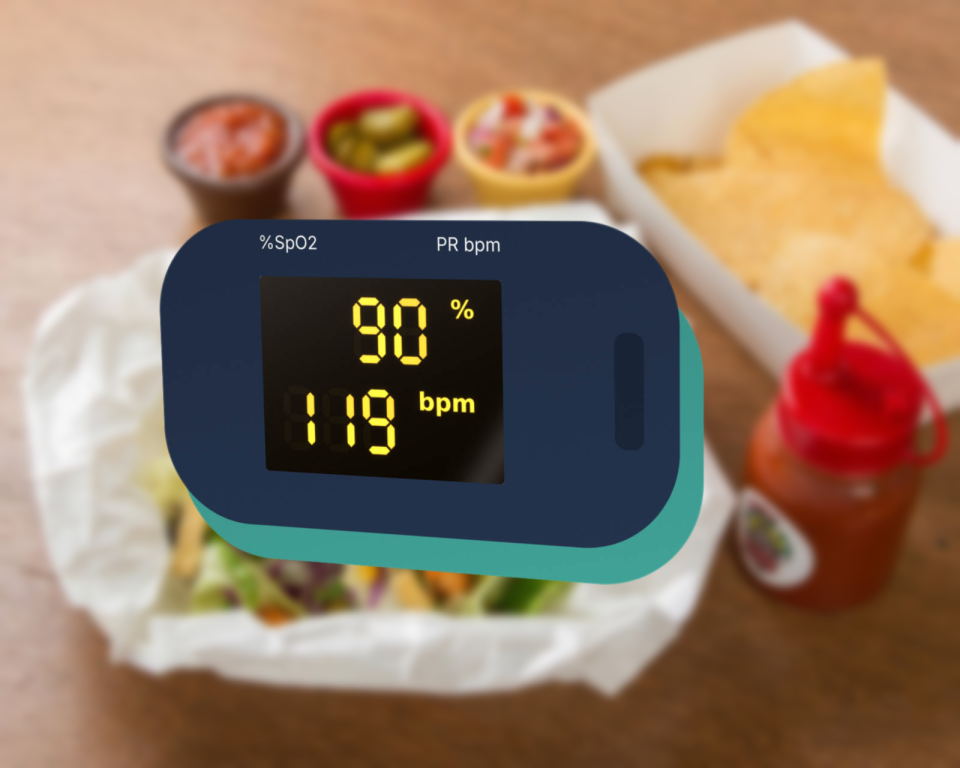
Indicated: 119bpm
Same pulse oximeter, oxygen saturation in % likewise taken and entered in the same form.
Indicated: 90%
